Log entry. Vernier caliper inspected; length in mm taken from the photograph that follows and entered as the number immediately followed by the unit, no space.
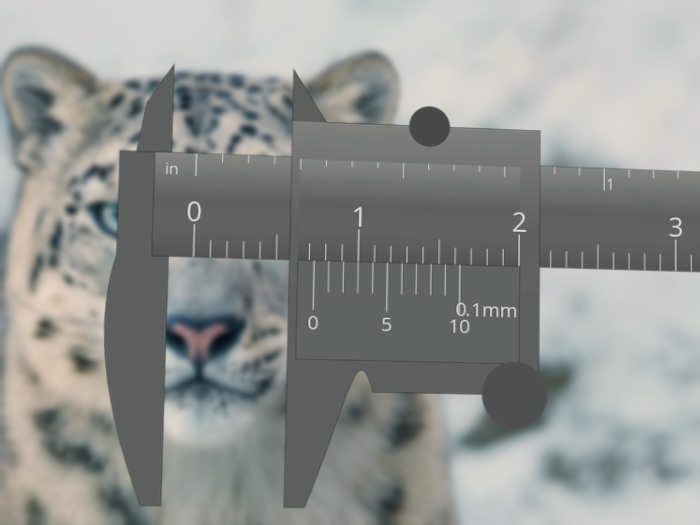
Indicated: 7.3mm
